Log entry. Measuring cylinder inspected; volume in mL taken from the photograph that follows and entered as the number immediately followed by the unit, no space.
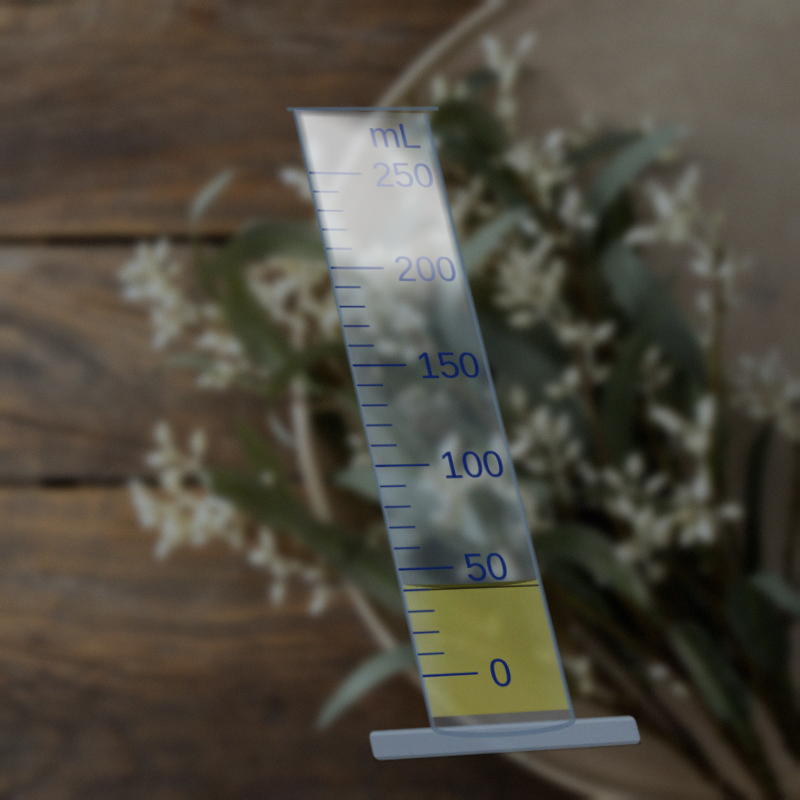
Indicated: 40mL
